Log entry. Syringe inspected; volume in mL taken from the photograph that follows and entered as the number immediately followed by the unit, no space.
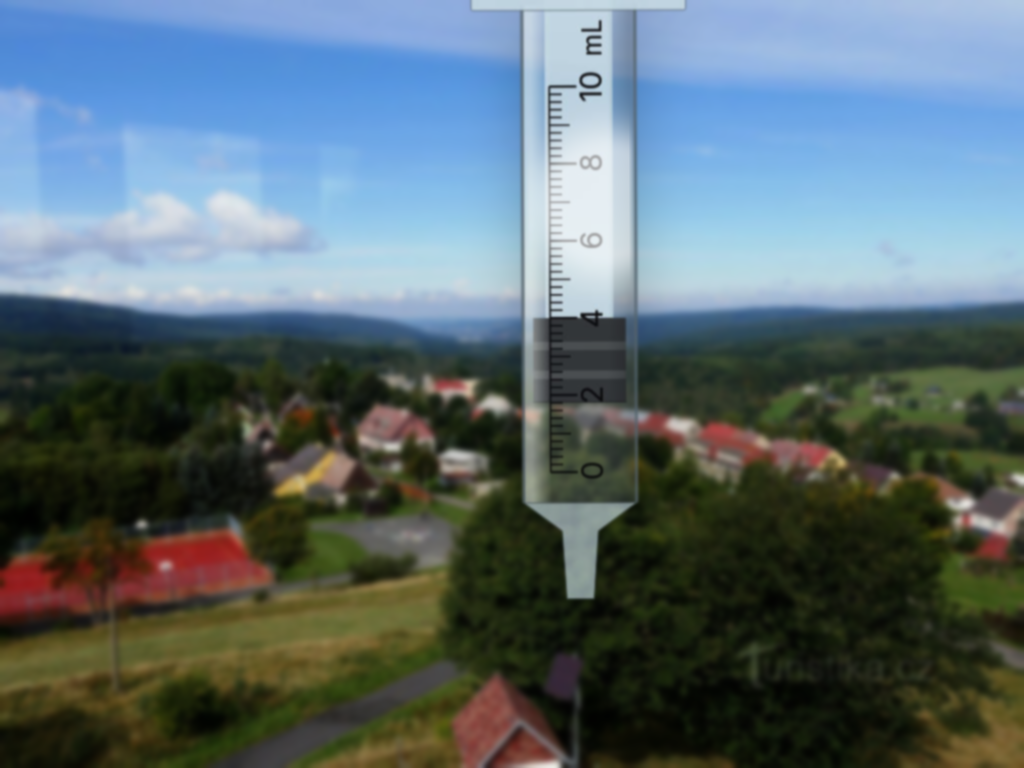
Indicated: 1.8mL
